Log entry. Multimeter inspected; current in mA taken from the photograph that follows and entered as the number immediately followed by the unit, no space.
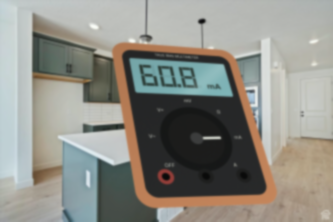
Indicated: 60.8mA
